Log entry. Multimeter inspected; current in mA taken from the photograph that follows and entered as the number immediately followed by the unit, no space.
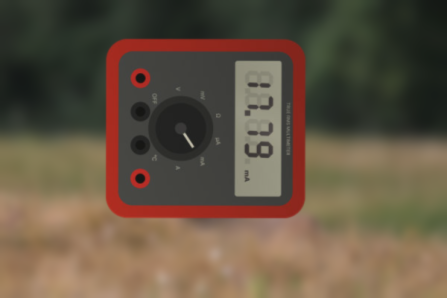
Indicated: 17.79mA
